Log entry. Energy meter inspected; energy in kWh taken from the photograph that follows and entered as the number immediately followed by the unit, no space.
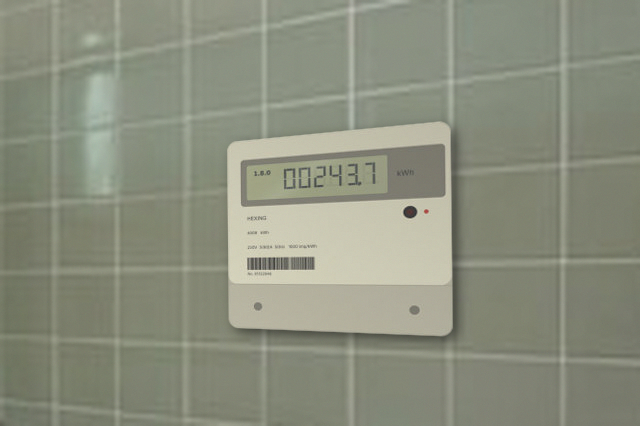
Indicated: 243.7kWh
